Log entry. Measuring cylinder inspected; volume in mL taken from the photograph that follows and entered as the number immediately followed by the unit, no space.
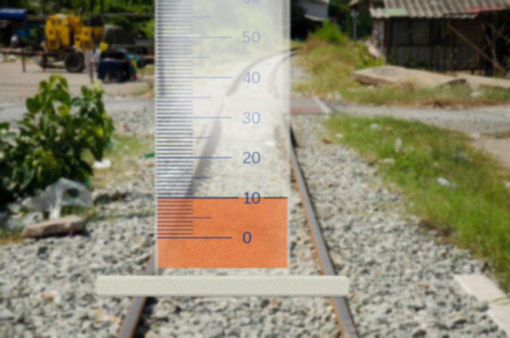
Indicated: 10mL
